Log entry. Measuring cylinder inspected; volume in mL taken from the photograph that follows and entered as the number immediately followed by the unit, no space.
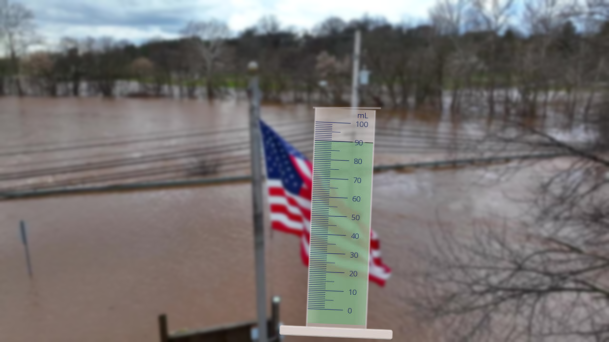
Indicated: 90mL
